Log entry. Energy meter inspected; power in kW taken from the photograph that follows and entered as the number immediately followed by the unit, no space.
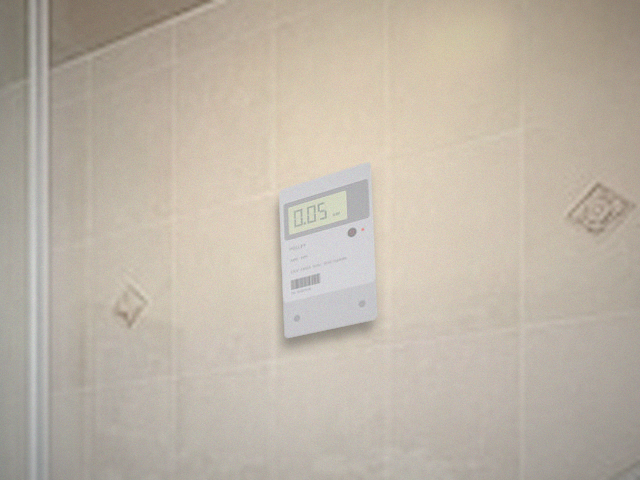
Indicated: 0.05kW
